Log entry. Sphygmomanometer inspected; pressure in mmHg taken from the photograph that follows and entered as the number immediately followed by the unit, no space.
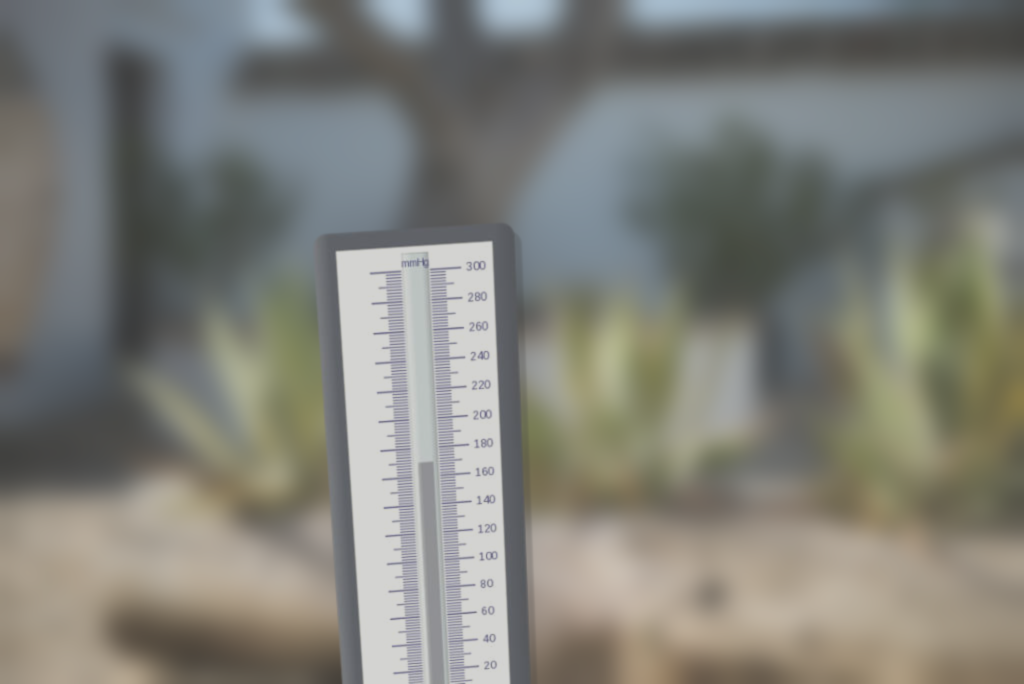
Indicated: 170mmHg
